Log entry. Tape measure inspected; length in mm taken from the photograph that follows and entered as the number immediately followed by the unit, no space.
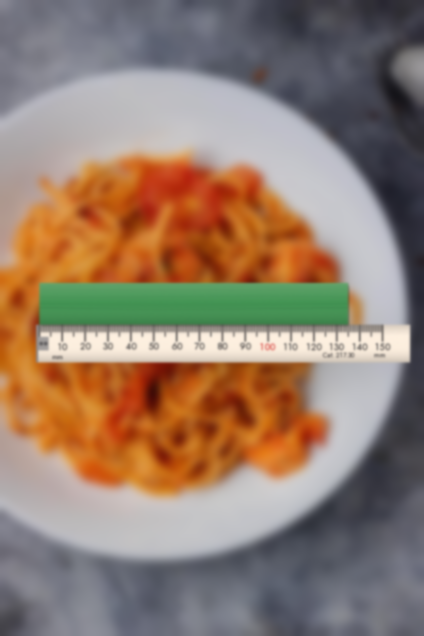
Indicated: 135mm
